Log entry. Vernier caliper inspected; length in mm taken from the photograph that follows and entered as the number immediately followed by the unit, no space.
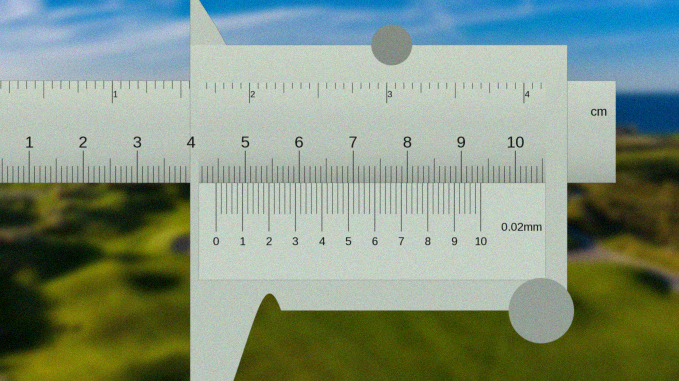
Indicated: 44.6mm
